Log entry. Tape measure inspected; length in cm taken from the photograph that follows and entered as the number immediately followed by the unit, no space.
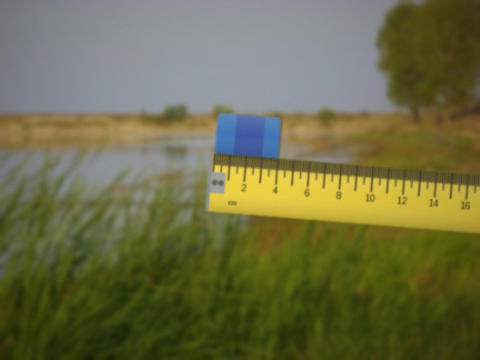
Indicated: 4cm
